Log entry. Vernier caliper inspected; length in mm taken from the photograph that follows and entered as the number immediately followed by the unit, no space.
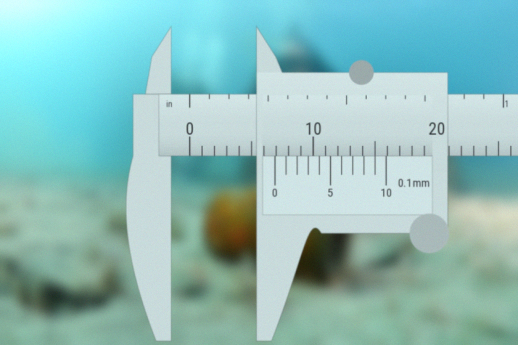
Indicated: 6.9mm
